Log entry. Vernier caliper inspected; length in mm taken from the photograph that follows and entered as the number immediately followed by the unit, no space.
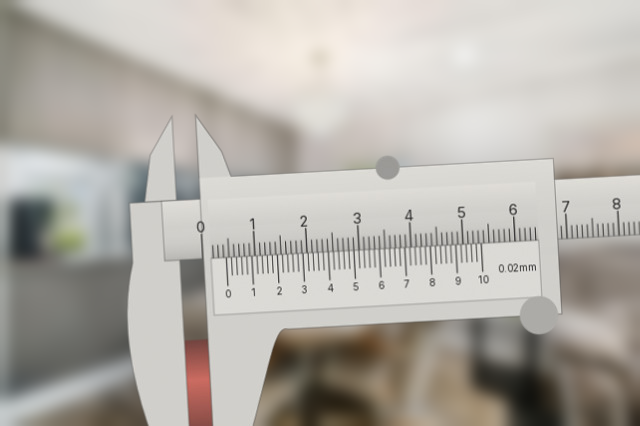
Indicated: 4.5mm
